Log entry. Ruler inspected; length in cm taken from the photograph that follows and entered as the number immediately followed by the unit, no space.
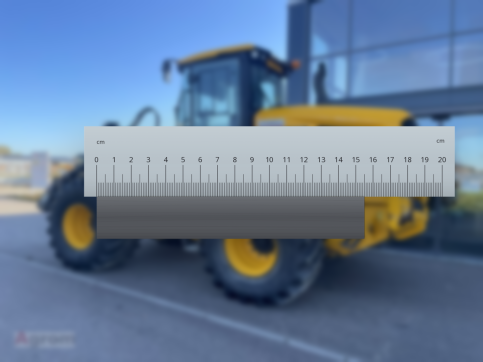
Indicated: 15.5cm
